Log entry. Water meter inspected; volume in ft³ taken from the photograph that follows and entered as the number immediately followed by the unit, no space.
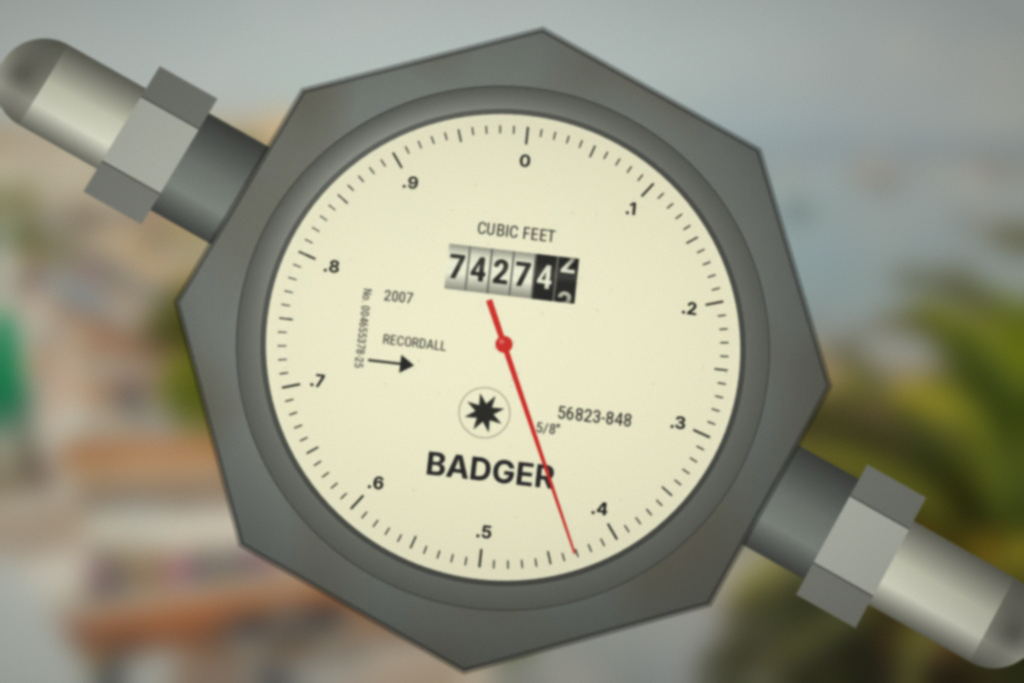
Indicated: 742742.43ft³
